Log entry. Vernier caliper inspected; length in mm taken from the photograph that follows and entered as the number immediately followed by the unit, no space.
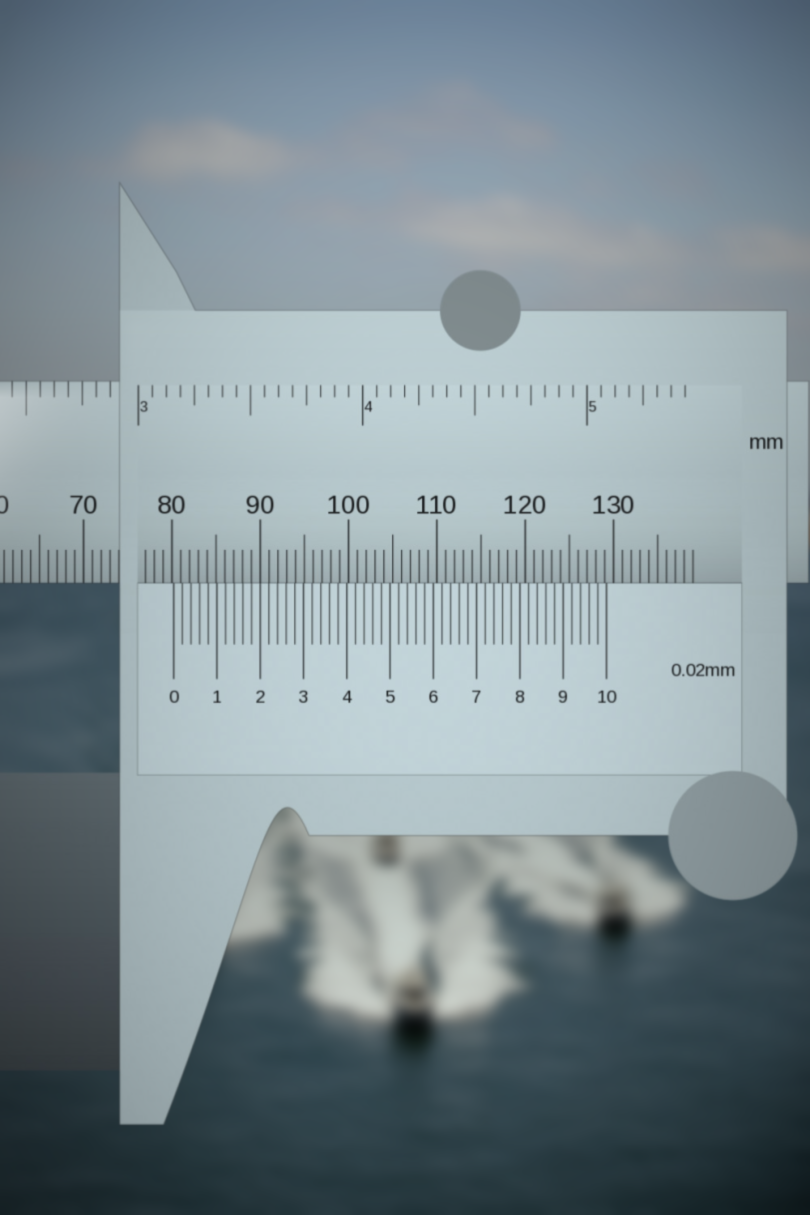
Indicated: 80.2mm
